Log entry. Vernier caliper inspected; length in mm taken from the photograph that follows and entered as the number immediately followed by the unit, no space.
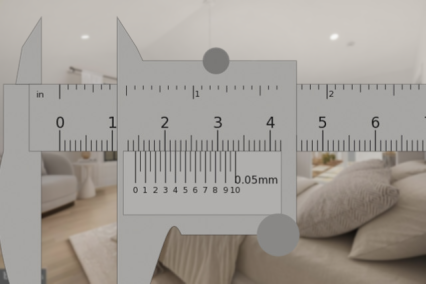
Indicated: 14.4mm
